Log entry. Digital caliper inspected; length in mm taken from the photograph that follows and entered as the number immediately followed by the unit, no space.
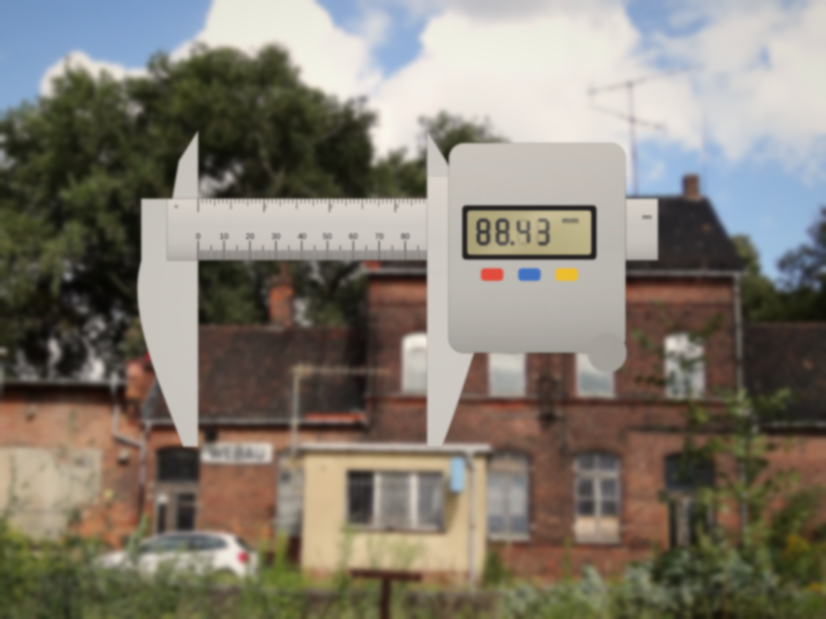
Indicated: 88.43mm
